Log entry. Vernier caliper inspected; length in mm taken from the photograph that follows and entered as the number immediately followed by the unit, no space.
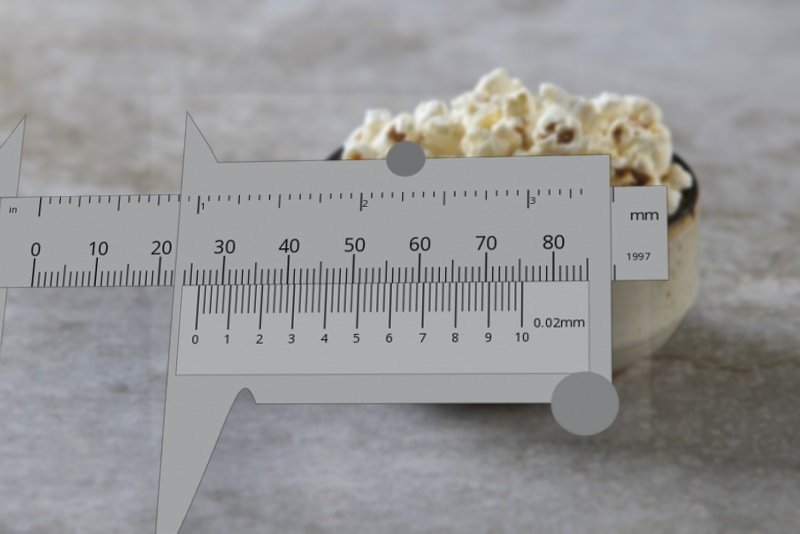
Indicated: 26.4mm
